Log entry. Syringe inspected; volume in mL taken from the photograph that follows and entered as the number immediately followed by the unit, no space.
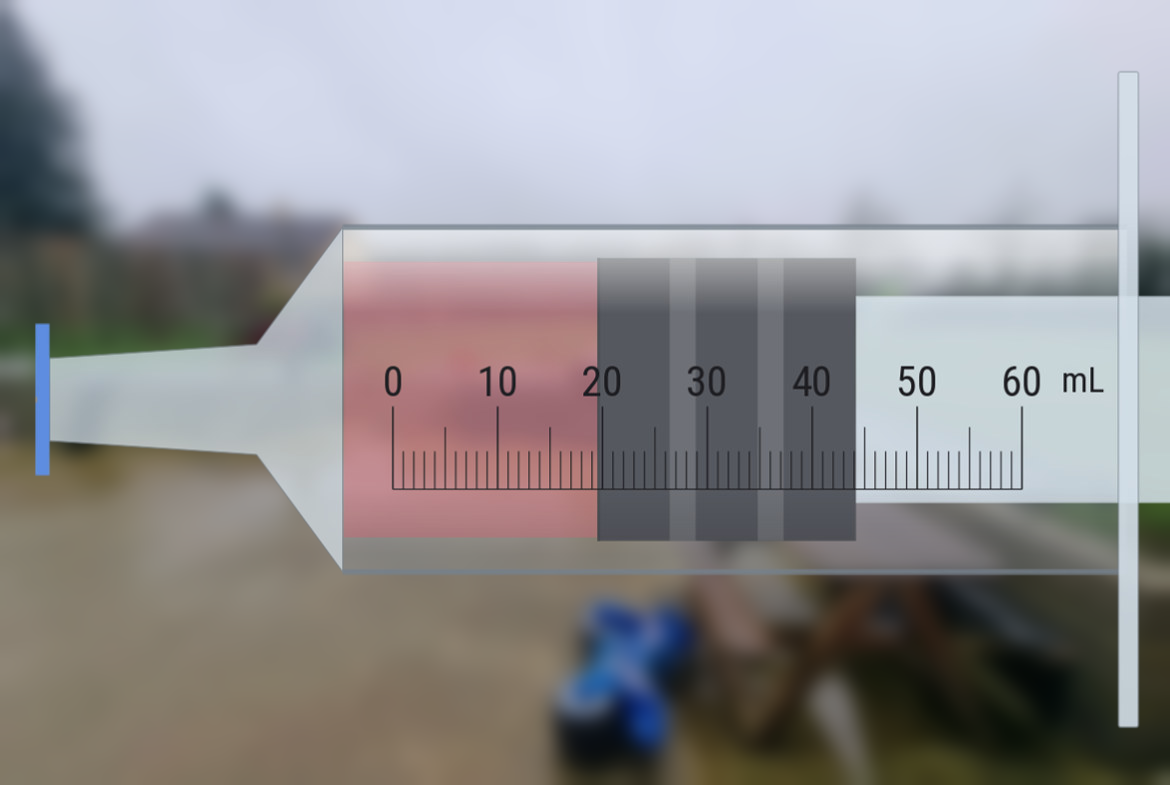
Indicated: 19.5mL
